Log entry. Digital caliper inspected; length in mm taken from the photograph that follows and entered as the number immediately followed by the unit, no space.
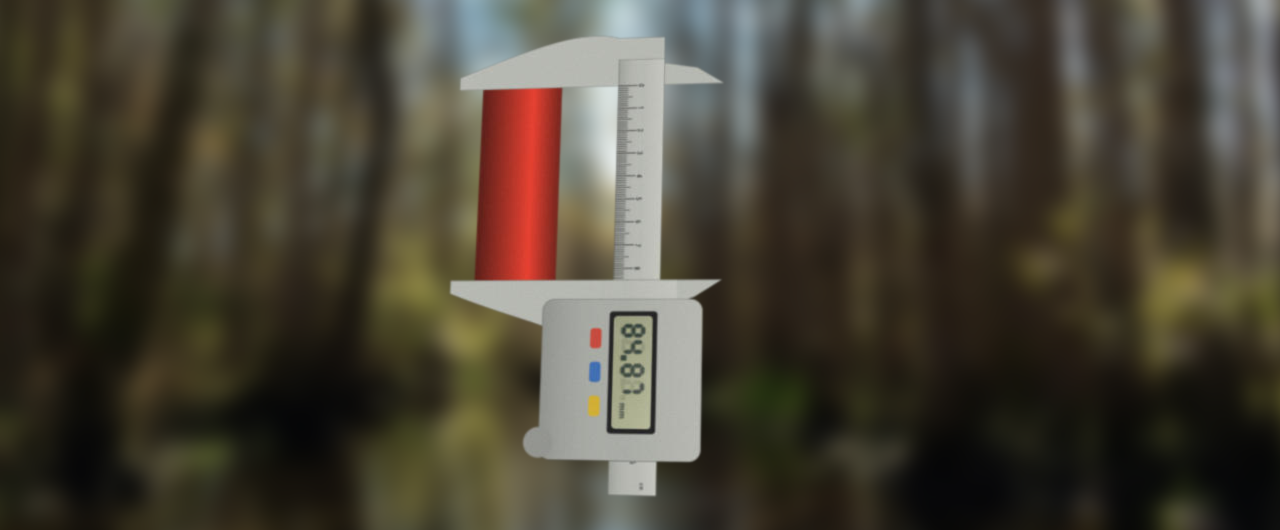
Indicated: 84.87mm
